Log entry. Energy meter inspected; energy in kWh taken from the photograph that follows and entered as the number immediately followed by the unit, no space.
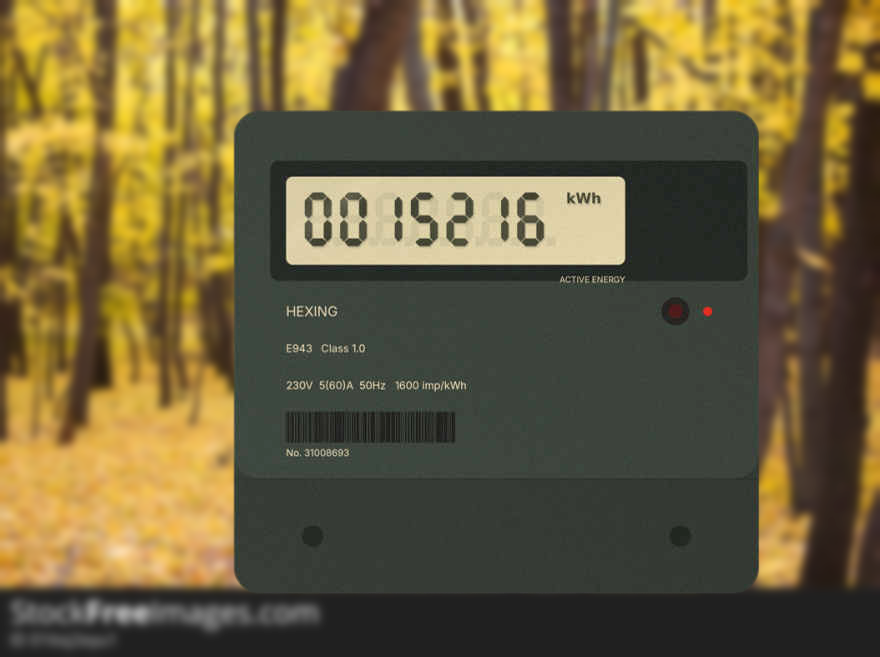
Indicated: 15216kWh
